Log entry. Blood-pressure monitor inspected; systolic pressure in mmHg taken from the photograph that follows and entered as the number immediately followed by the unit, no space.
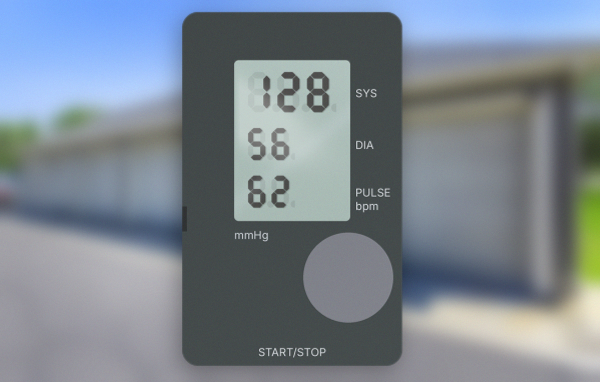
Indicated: 128mmHg
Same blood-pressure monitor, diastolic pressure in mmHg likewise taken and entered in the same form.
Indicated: 56mmHg
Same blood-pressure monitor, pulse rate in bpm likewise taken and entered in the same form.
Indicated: 62bpm
